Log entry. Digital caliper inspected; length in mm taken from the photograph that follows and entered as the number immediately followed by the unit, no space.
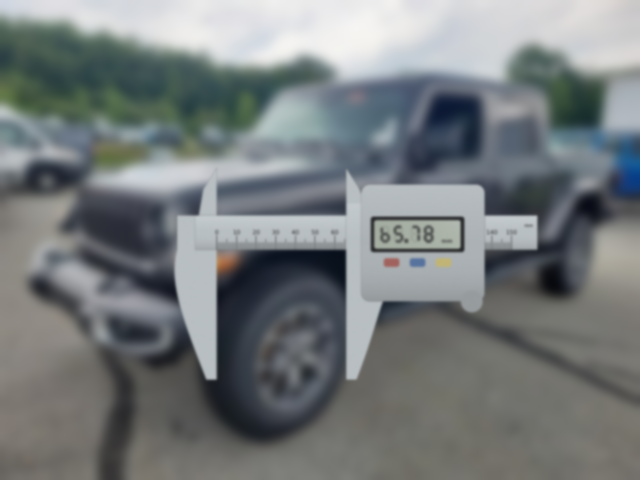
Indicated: 65.78mm
